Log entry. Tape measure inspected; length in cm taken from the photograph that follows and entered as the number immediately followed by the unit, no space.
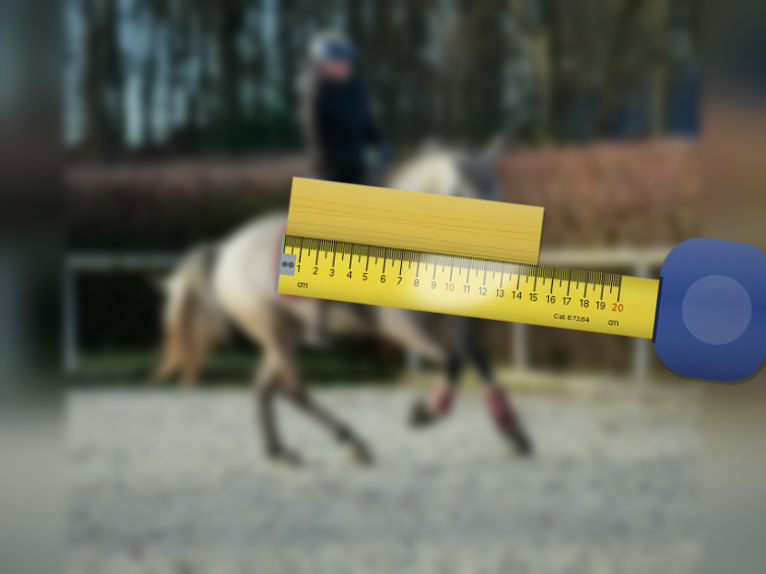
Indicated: 15cm
